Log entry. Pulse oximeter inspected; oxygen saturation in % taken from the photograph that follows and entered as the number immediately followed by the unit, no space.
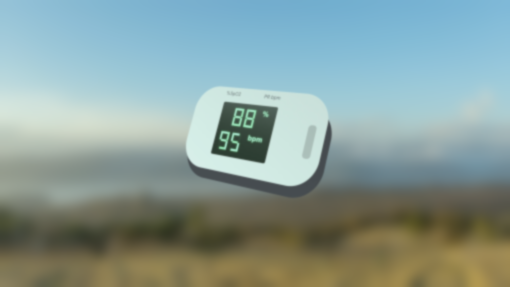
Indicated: 88%
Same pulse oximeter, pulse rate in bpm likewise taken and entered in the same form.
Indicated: 95bpm
